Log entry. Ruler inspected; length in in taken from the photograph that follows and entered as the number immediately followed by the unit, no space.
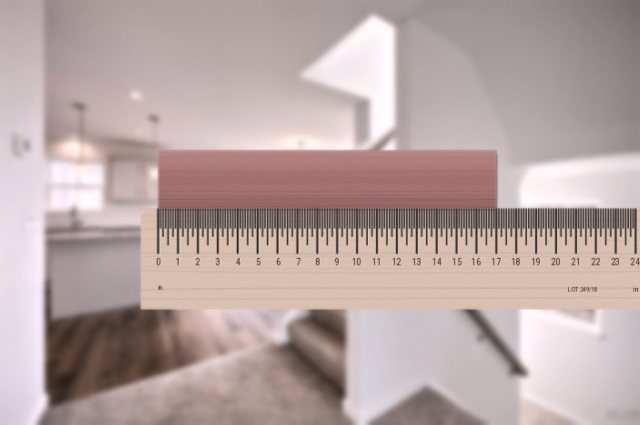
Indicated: 17in
